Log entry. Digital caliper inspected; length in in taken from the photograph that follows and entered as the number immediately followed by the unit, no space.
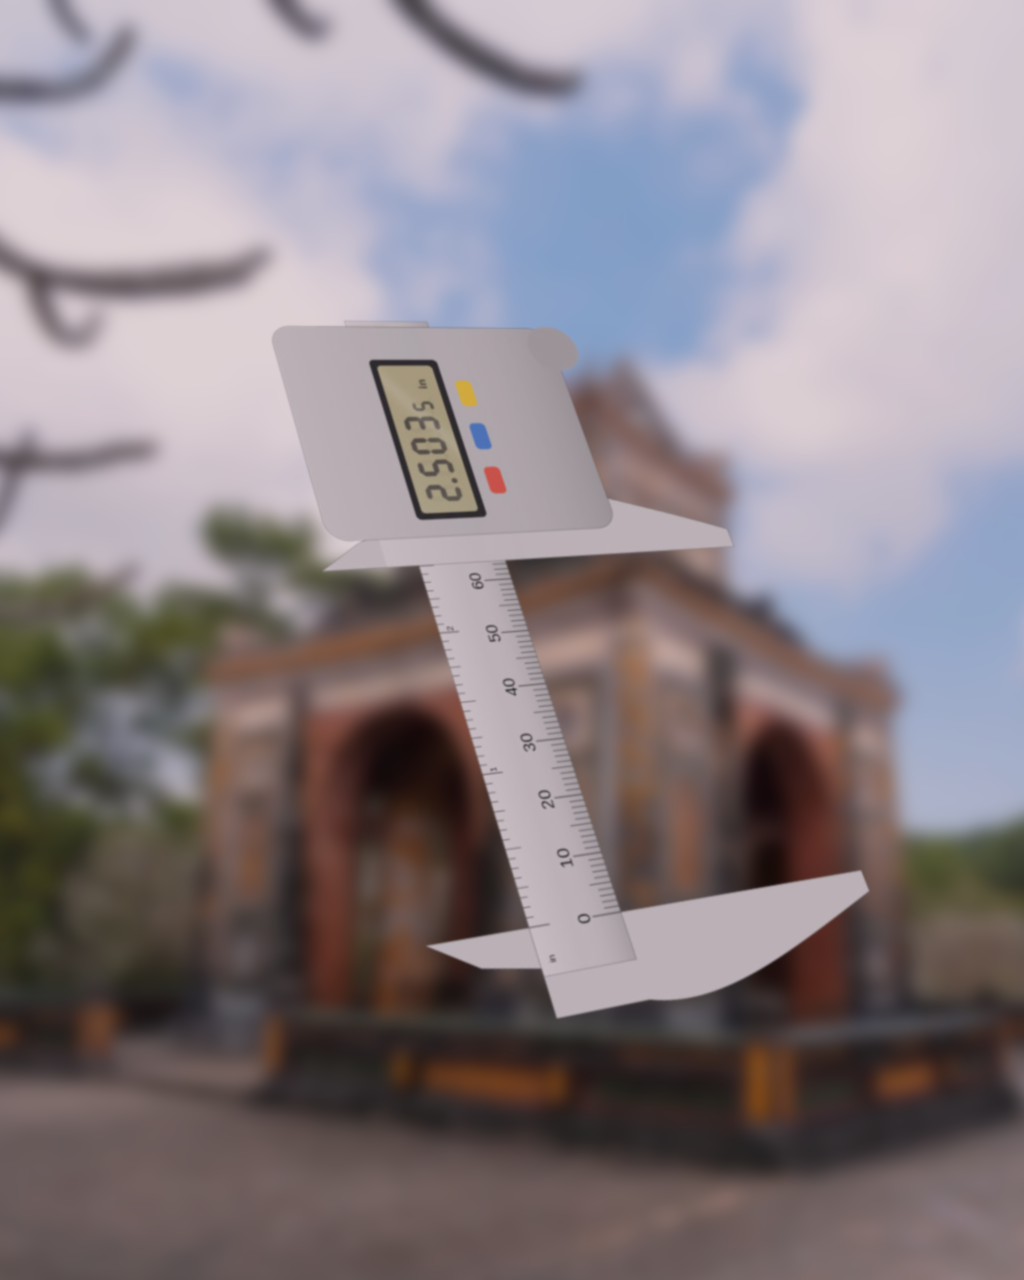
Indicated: 2.5035in
